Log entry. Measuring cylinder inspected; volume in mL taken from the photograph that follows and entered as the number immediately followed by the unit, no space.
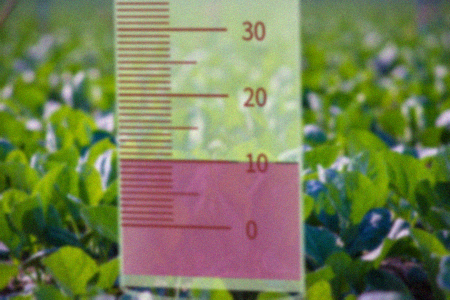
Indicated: 10mL
